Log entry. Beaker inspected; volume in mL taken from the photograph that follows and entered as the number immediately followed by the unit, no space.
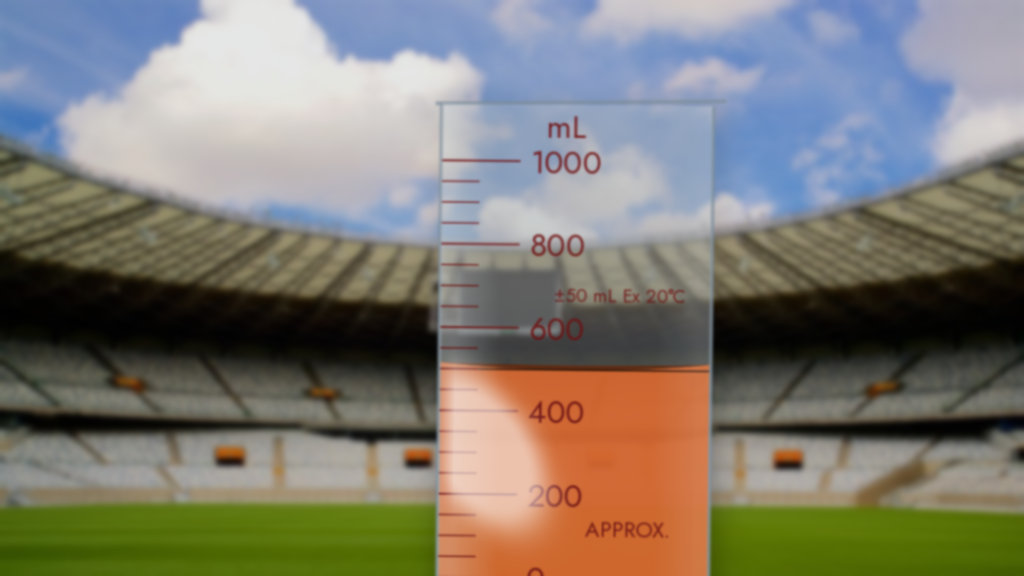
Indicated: 500mL
